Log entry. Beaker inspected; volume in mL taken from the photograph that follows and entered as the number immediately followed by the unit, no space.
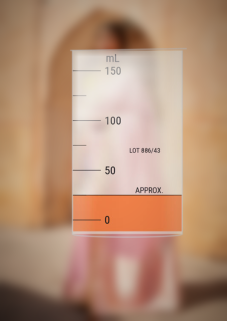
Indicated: 25mL
